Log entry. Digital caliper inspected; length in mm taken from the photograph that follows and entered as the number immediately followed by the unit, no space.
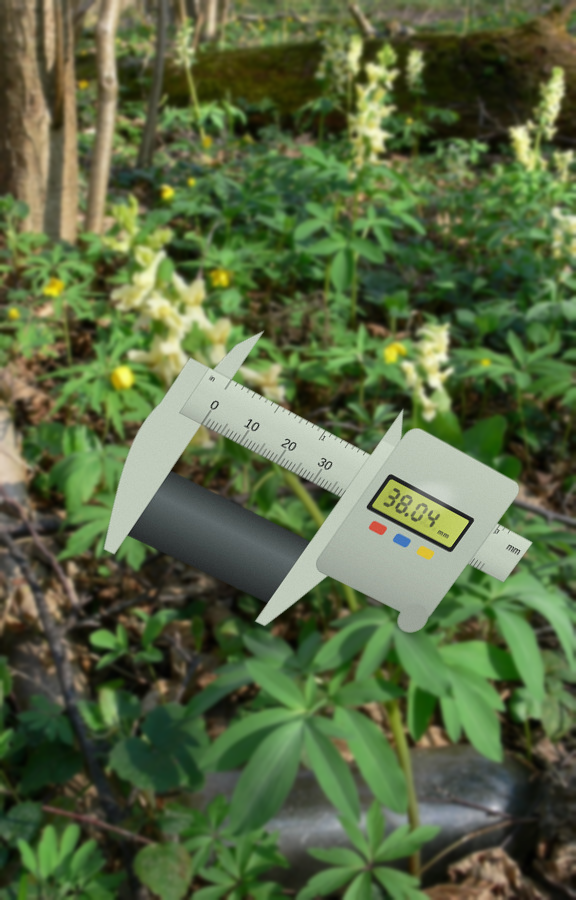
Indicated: 38.04mm
